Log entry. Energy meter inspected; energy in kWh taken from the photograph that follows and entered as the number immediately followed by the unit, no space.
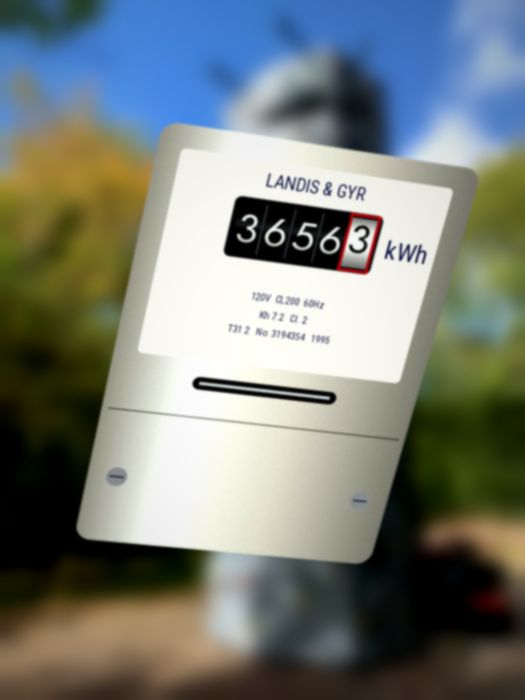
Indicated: 3656.3kWh
